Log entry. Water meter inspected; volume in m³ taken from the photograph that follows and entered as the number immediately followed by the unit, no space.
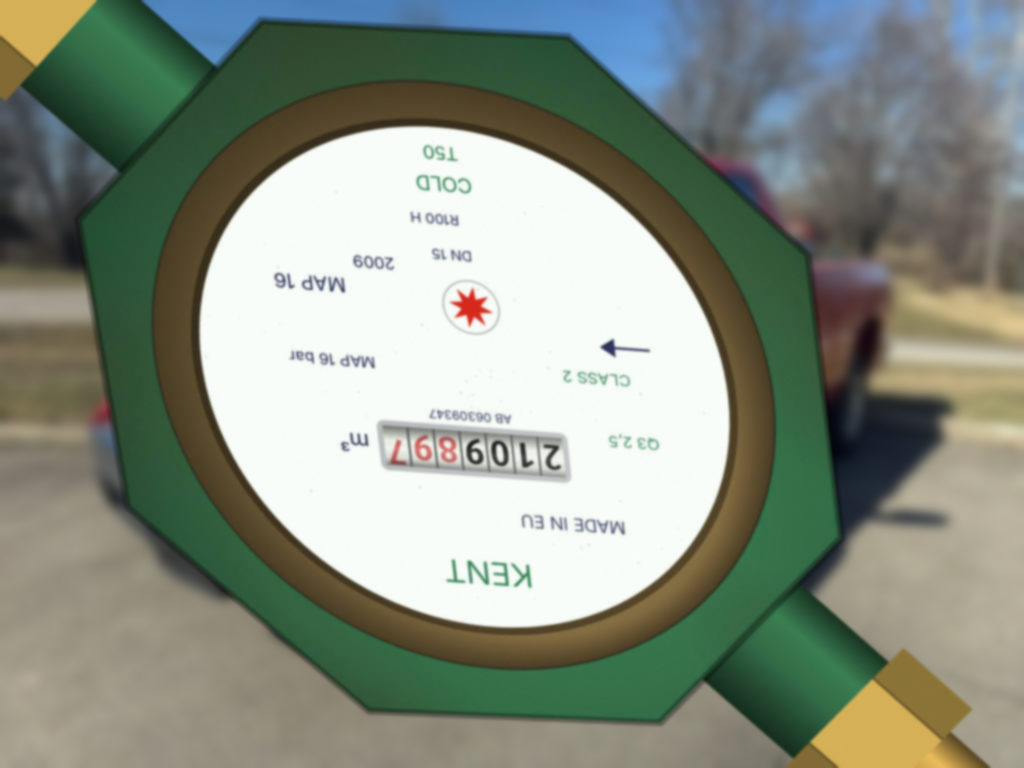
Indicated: 2109.897m³
